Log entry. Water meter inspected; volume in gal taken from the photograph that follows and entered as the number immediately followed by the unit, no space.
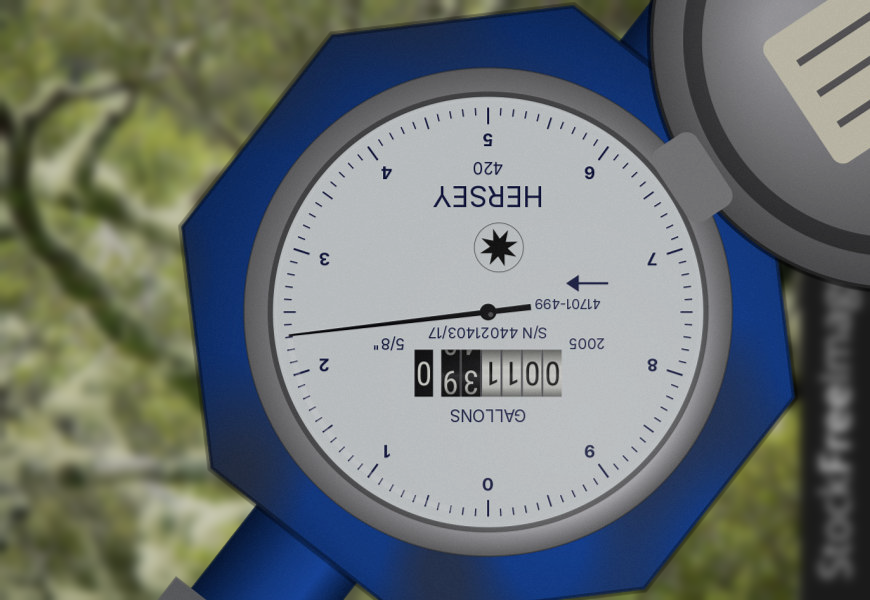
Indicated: 11392.3gal
